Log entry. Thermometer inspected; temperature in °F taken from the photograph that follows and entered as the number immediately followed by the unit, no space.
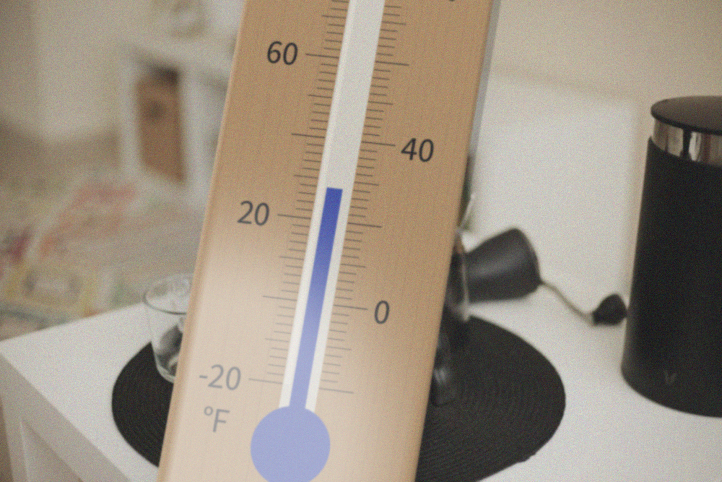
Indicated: 28°F
